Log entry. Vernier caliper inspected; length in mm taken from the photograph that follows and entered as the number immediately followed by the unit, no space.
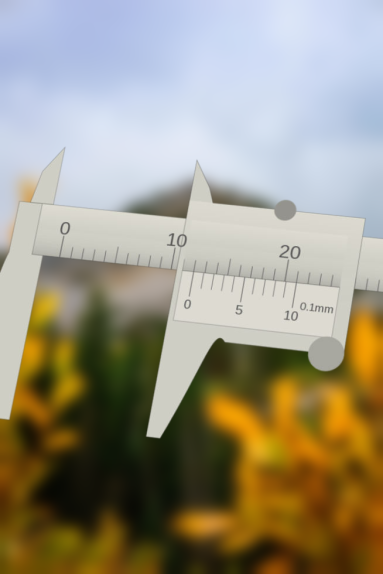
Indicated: 12.0mm
